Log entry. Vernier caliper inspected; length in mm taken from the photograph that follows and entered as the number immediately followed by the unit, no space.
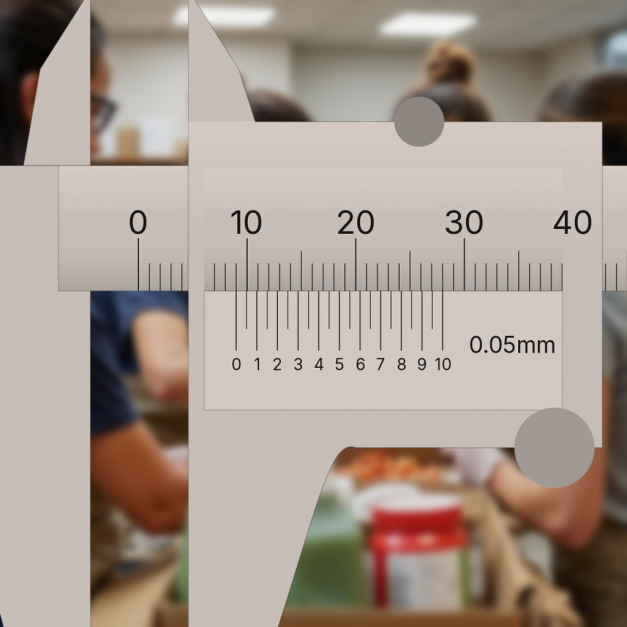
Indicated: 9.0mm
